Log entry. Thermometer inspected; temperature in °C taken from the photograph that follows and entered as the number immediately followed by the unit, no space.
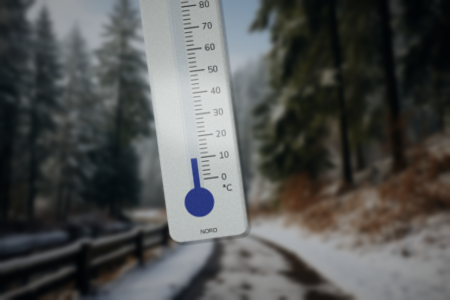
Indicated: 10°C
